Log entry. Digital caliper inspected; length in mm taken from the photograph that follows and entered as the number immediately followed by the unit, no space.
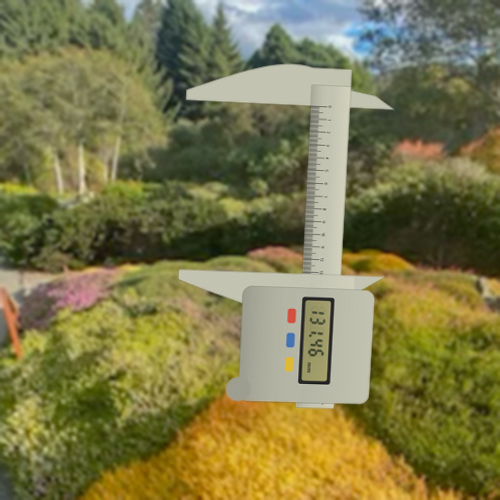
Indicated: 131.46mm
